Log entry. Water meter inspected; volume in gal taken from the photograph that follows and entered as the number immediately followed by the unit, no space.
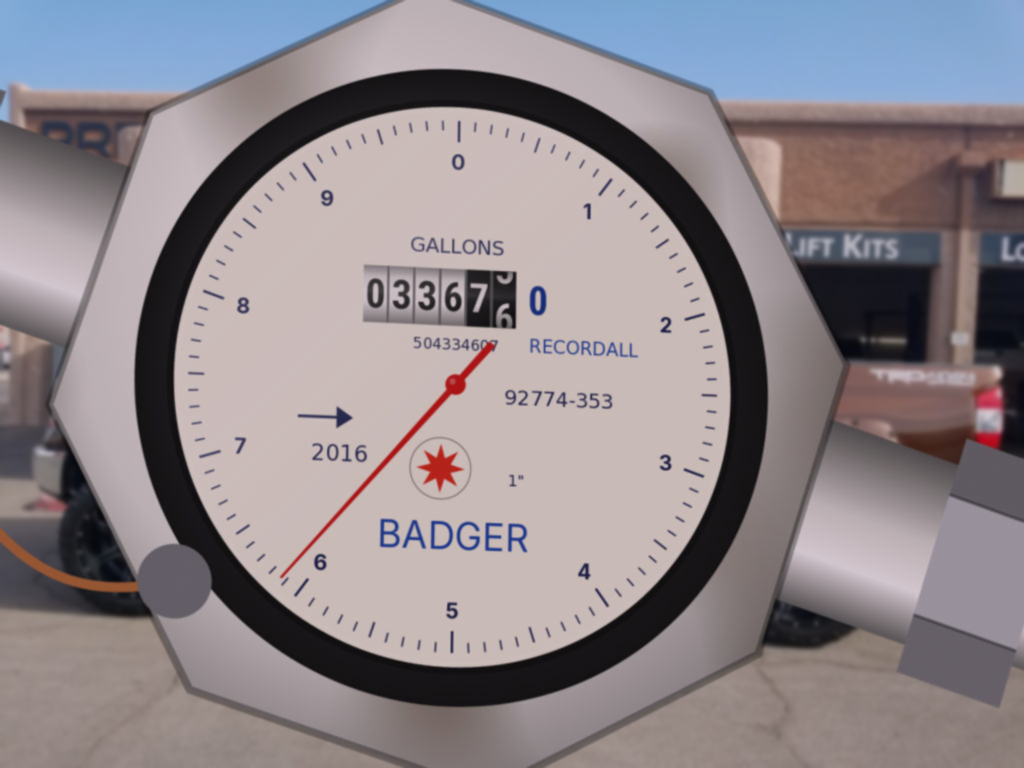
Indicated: 336756.1gal
